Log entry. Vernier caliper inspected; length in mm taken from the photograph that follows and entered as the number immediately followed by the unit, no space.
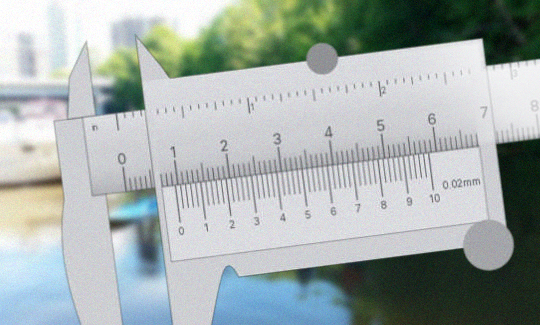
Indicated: 9.5mm
